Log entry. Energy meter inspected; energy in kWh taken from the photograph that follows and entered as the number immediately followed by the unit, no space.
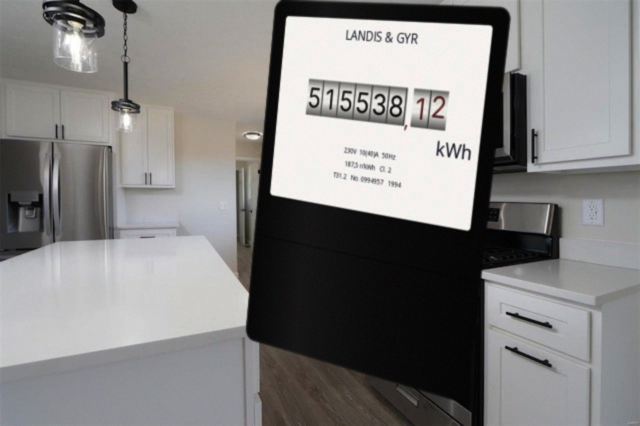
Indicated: 515538.12kWh
